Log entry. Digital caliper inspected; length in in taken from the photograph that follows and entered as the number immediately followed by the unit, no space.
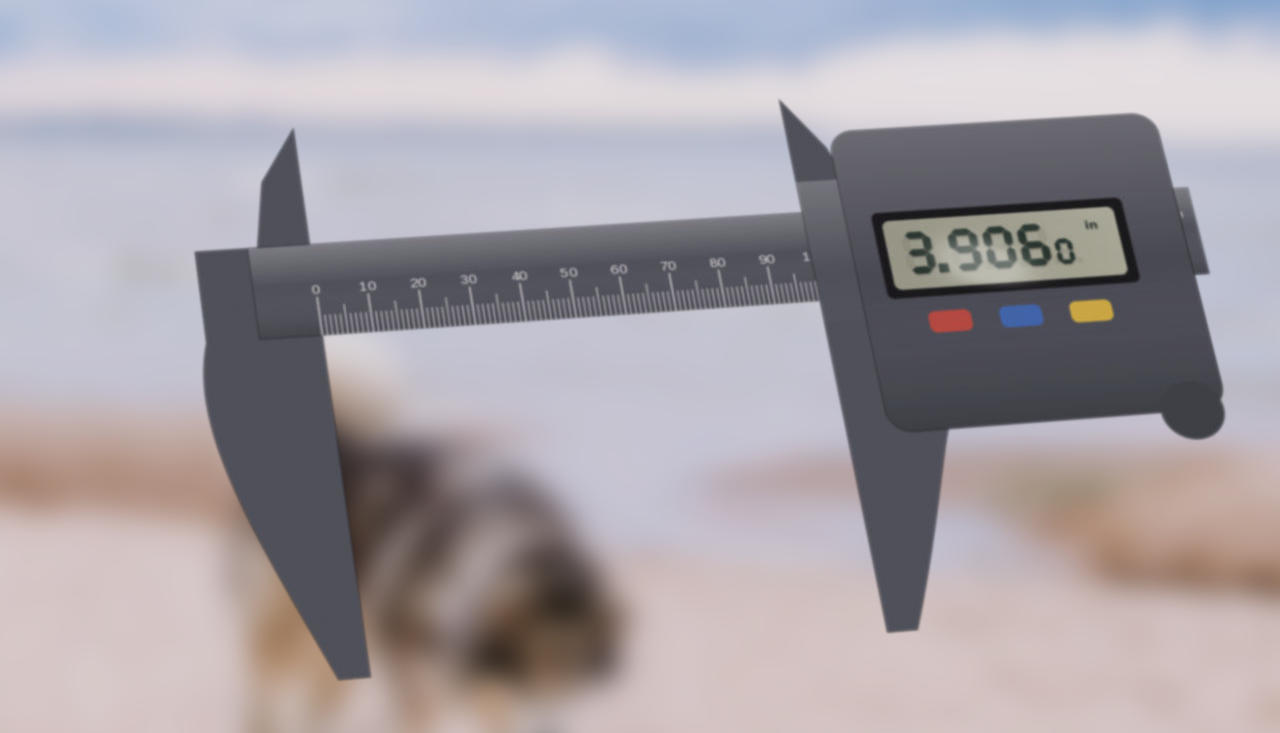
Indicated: 3.9060in
